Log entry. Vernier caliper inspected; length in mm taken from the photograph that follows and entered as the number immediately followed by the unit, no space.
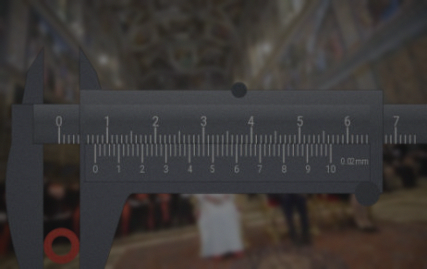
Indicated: 7.5mm
